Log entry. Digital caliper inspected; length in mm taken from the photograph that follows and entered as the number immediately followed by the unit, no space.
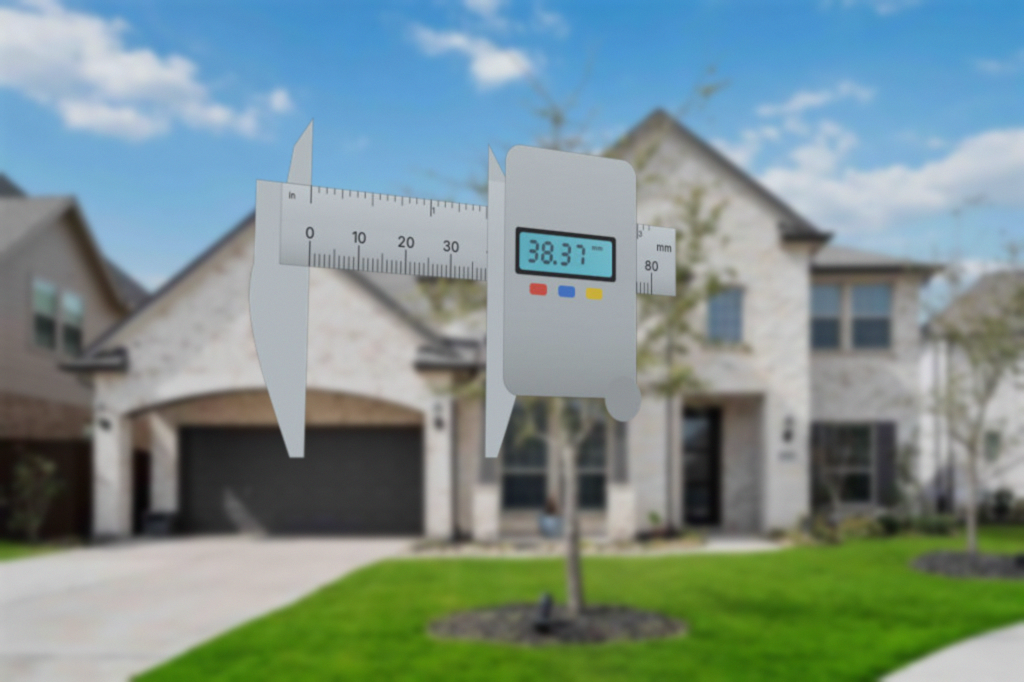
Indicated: 38.37mm
